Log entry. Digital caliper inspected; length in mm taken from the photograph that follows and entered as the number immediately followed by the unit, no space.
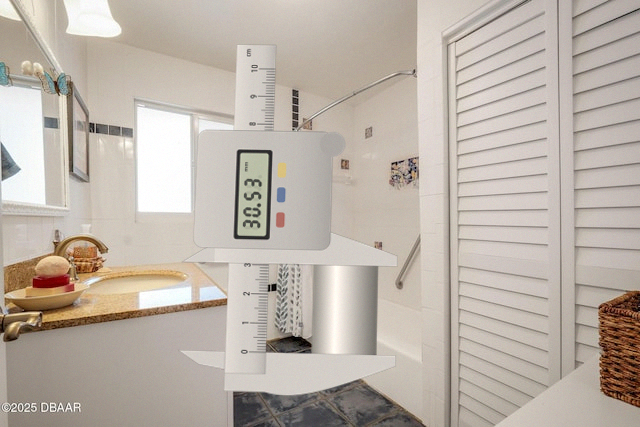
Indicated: 30.53mm
